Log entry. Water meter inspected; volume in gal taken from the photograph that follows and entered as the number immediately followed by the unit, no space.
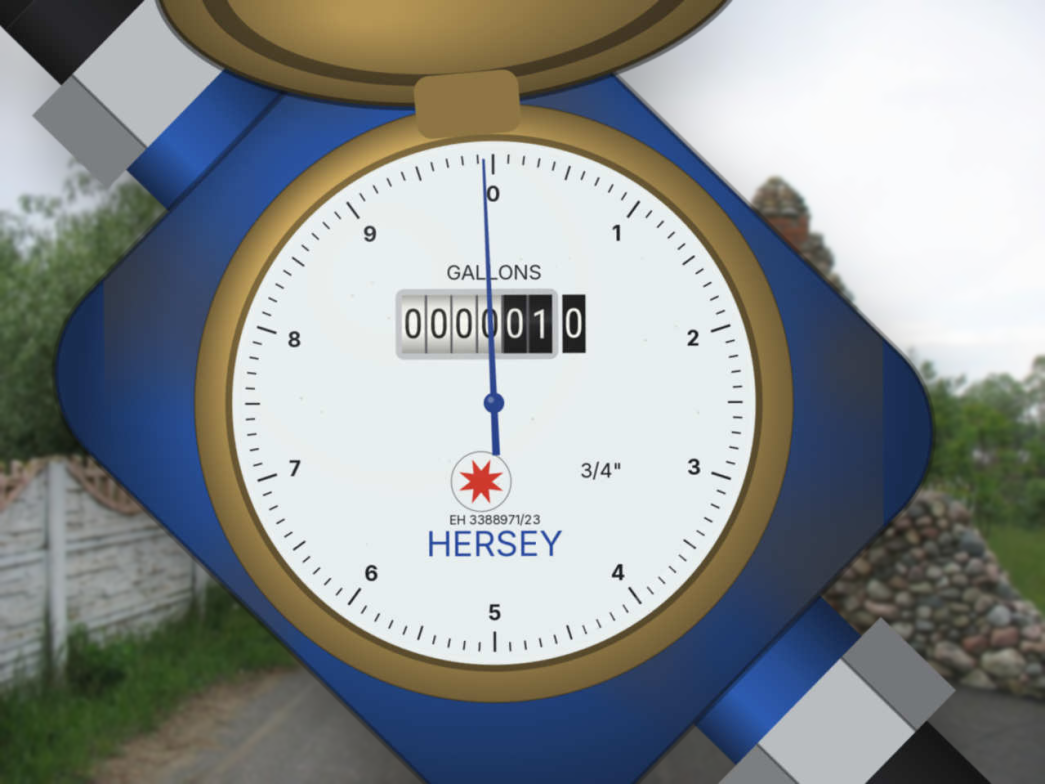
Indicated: 9.9gal
